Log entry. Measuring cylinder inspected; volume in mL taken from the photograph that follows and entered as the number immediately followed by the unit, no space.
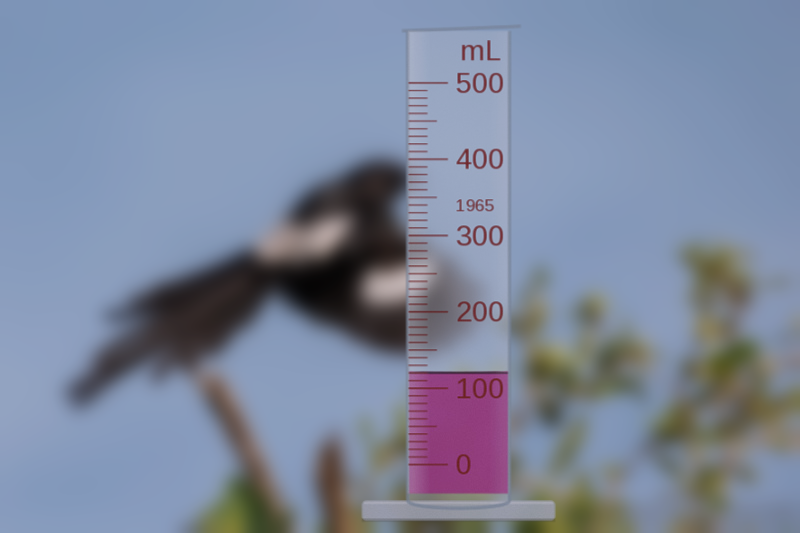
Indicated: 120mL
